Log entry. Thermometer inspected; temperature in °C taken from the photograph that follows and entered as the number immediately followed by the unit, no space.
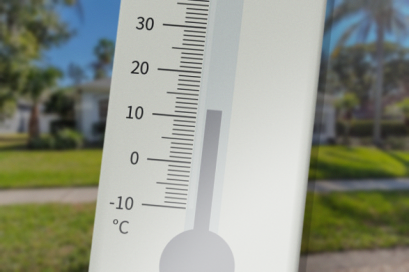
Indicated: 12°C
